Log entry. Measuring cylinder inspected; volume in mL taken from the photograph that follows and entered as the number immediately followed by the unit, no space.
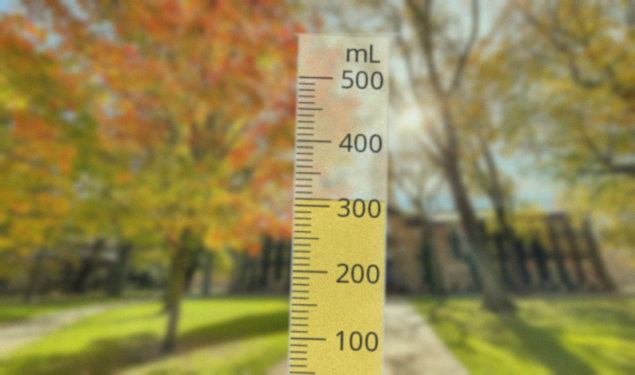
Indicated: 310mL
